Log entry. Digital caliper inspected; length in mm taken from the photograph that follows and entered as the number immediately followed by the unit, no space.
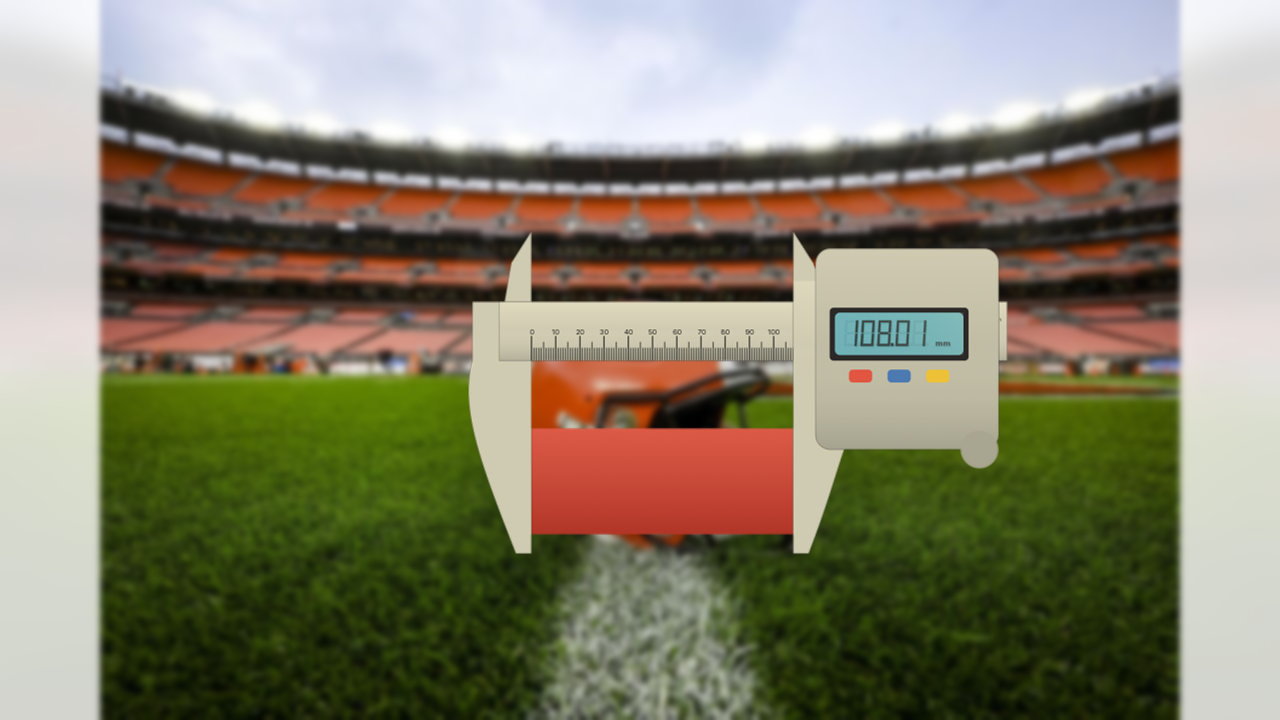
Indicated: 108.01mm
